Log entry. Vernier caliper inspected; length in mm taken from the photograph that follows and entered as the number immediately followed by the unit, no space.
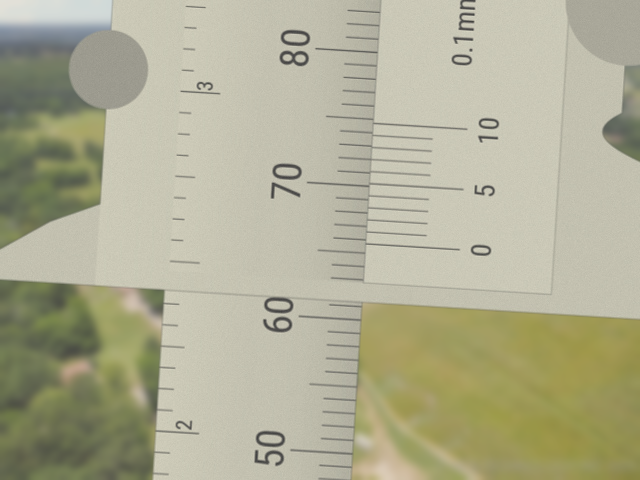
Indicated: 65.7mm
